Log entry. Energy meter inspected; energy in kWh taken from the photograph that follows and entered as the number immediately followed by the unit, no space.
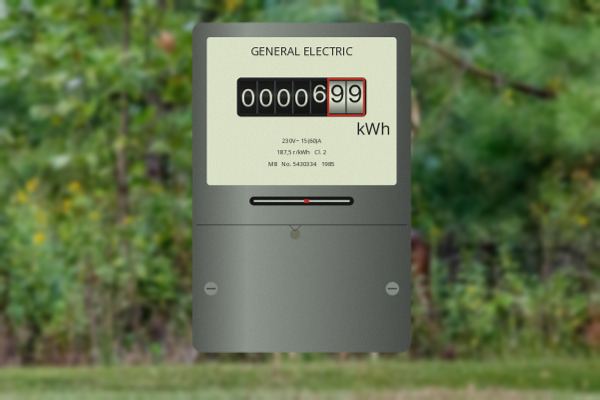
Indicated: 6.99kWh
